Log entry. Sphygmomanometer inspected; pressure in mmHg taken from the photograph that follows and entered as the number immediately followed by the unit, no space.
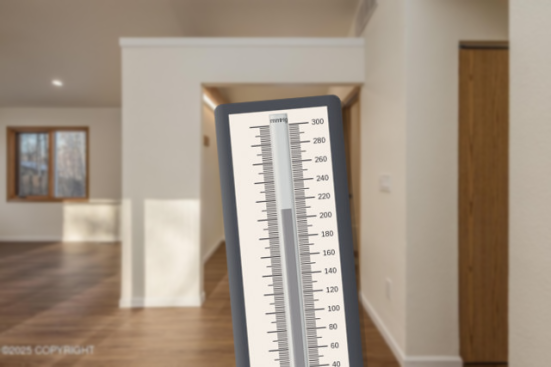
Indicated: 210mmHg
